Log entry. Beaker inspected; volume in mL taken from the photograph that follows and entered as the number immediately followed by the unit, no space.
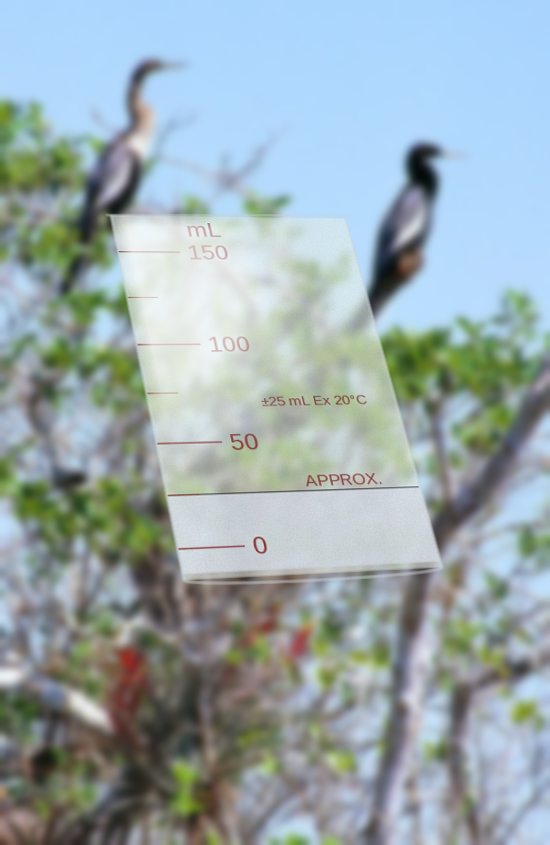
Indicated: 25mL
